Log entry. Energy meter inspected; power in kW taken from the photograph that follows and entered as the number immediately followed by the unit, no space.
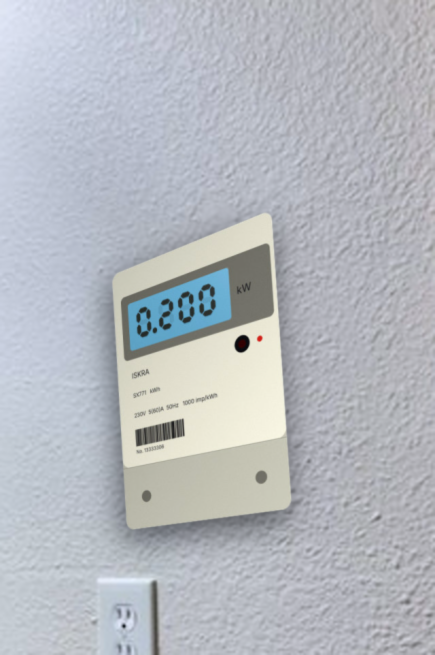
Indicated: 0.200kW
